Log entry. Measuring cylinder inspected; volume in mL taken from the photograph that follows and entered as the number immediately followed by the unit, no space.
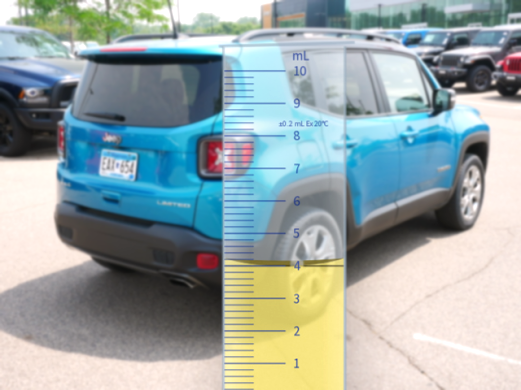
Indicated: 4mL
